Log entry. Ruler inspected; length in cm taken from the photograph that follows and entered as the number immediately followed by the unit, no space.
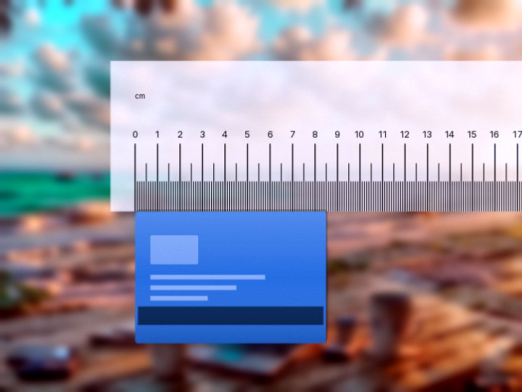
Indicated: 8.5cm
